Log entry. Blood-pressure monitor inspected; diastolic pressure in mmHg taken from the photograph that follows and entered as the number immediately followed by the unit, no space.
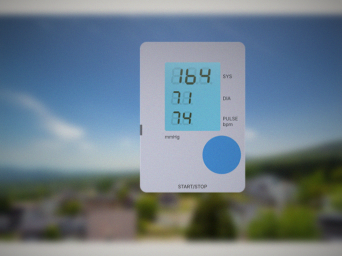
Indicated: 71mmHg
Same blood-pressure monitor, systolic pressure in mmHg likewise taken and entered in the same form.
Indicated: 164mmHg
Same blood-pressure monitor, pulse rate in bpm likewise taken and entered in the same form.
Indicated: 74bpm
